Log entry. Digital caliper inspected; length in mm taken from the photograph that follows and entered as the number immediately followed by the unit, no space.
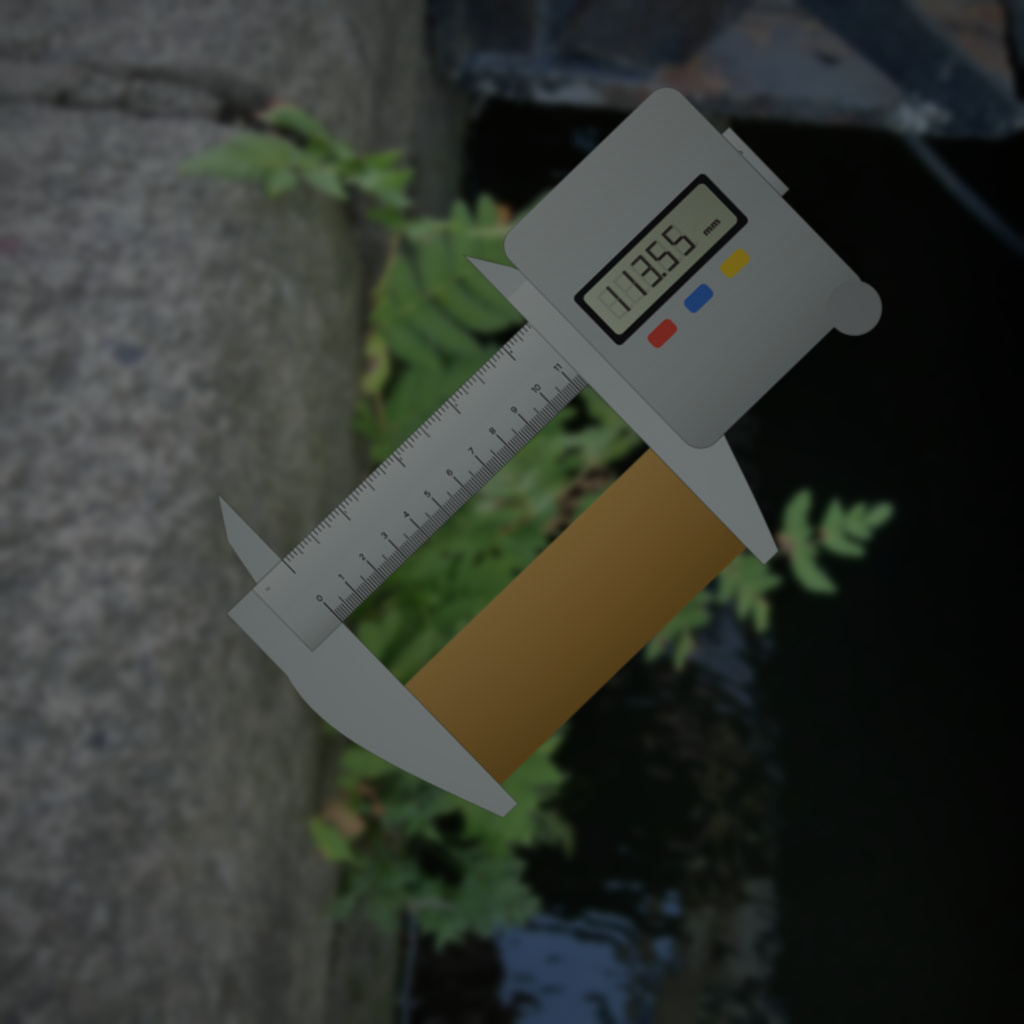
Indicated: 113.55mm
